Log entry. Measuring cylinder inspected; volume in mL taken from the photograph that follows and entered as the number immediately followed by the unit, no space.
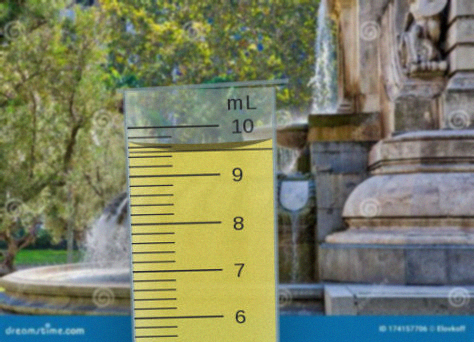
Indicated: 9.5mL
